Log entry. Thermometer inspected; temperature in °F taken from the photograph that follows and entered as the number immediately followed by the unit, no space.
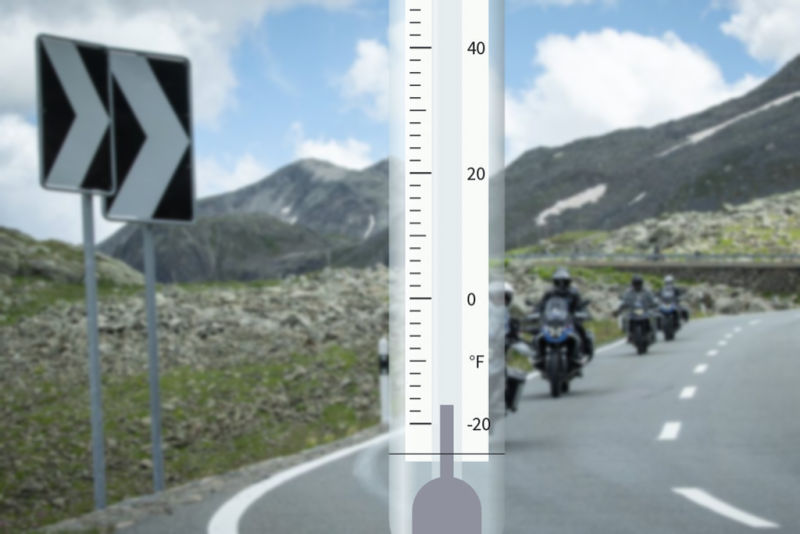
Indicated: -17°F
